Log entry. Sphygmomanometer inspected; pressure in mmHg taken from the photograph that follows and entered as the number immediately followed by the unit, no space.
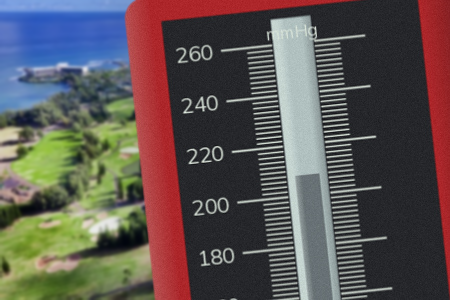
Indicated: 208mmHg
